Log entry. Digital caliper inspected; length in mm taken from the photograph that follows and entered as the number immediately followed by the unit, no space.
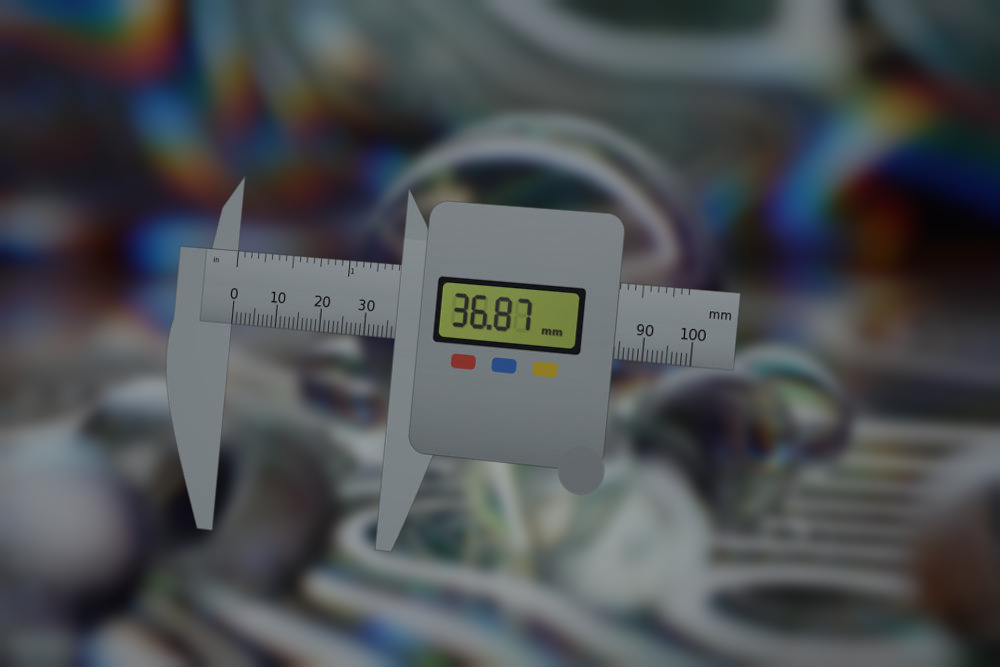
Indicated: 36.87mm
